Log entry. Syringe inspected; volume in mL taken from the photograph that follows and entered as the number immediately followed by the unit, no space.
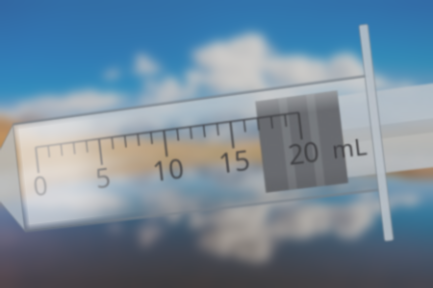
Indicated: 17mL
